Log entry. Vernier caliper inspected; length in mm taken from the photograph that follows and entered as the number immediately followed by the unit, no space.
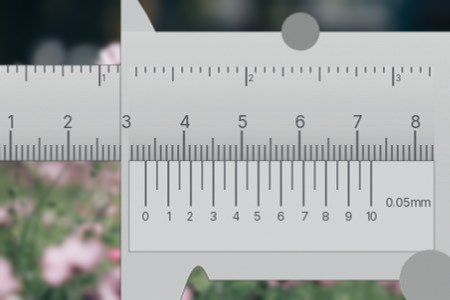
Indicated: 33.4mm
